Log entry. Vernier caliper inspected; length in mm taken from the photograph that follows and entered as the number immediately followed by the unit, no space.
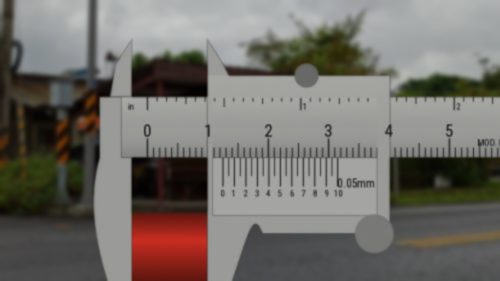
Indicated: 12.5mm
